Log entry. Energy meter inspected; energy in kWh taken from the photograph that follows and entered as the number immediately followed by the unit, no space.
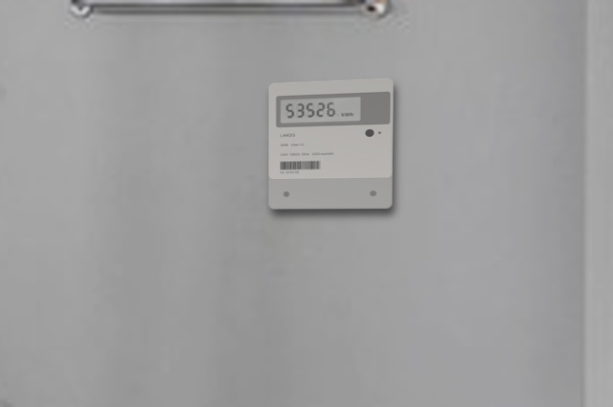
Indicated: 53526kWh
